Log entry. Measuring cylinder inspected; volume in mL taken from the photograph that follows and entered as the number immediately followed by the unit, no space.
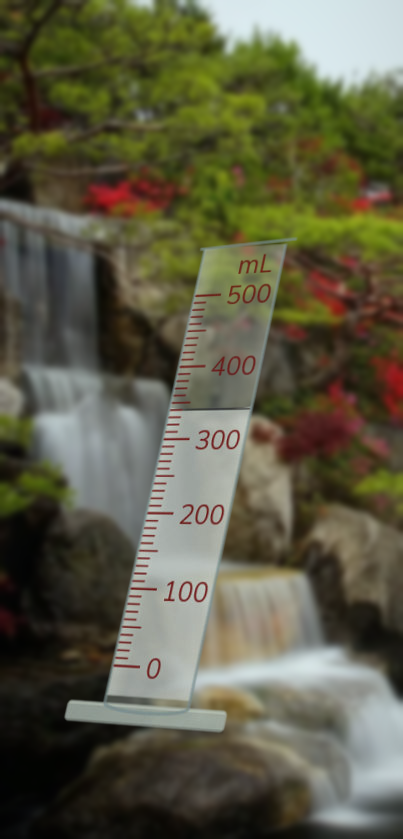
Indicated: 340mL
